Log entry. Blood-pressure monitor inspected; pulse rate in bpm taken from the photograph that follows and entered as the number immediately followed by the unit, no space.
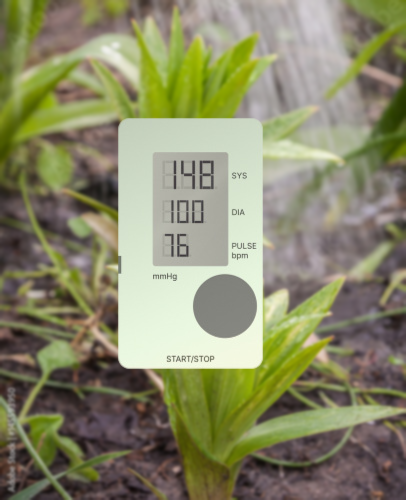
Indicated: 76bpm
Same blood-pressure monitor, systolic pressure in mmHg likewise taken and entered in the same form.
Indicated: 148mmHg
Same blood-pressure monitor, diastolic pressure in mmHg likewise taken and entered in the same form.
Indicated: 100mmHg
